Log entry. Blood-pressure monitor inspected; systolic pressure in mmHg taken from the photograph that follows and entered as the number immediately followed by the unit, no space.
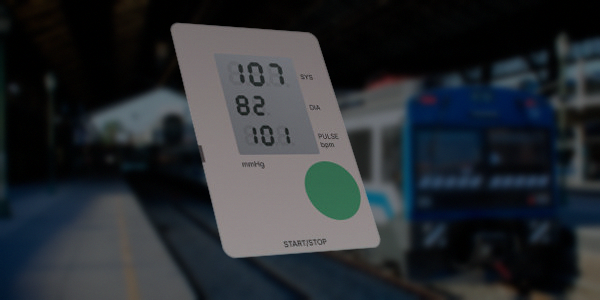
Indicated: 107mmHg
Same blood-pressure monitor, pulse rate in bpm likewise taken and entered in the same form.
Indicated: 101bpm
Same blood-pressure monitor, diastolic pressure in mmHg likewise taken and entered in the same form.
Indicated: 82mmHg
